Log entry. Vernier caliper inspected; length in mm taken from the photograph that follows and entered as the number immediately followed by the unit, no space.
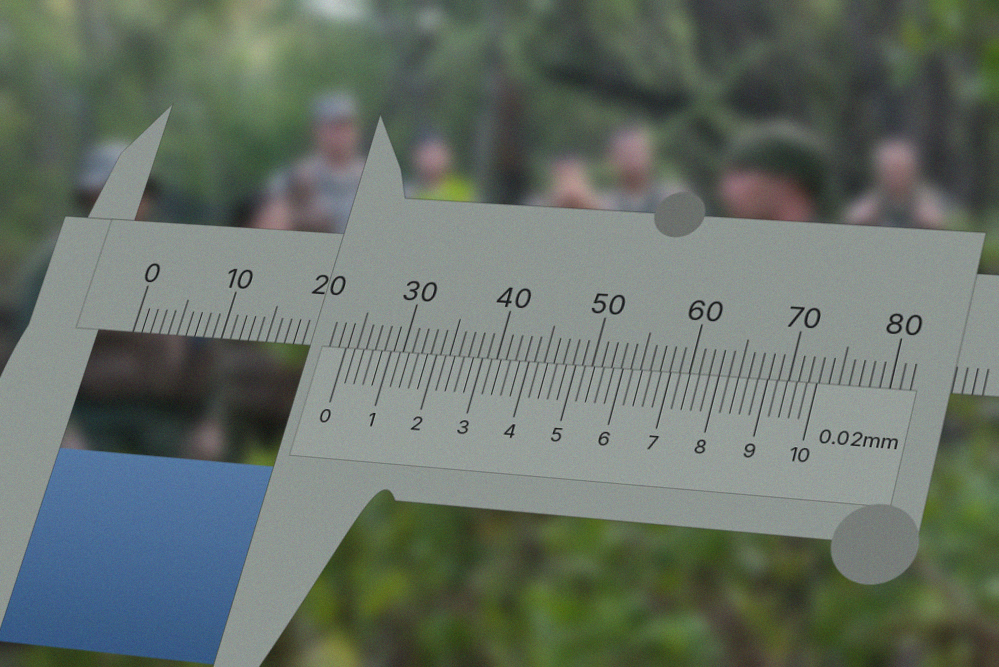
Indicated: 23.8mm
